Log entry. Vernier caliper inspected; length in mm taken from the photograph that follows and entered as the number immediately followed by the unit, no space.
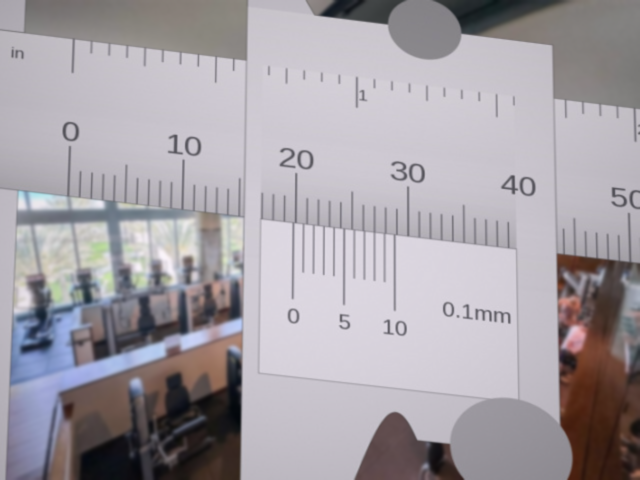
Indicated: 19.8mm
